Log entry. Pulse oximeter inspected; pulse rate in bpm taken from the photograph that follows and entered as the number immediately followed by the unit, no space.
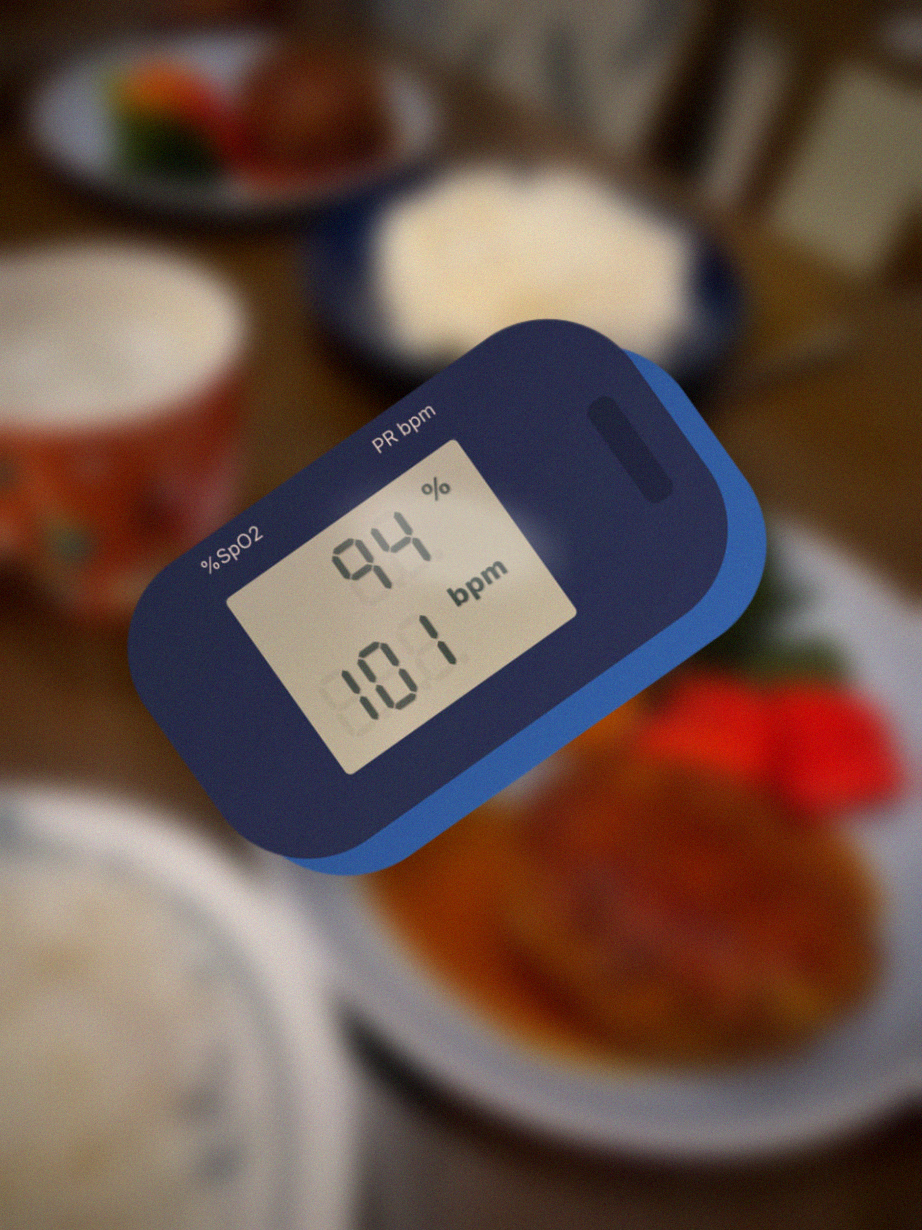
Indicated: 101bpm
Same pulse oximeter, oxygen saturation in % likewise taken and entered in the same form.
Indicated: 94%
